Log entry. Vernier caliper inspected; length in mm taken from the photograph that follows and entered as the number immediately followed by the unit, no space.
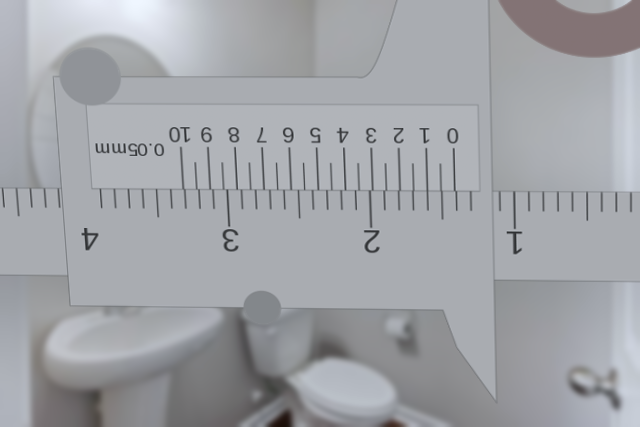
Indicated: 14.1mm
